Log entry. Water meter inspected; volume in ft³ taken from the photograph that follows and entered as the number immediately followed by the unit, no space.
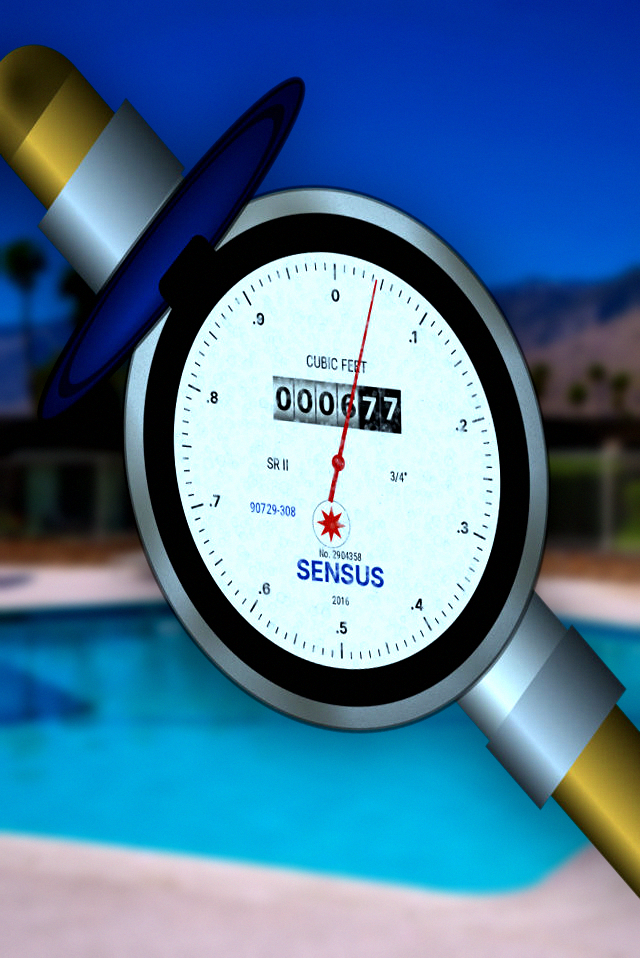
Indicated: 677.04ft³
